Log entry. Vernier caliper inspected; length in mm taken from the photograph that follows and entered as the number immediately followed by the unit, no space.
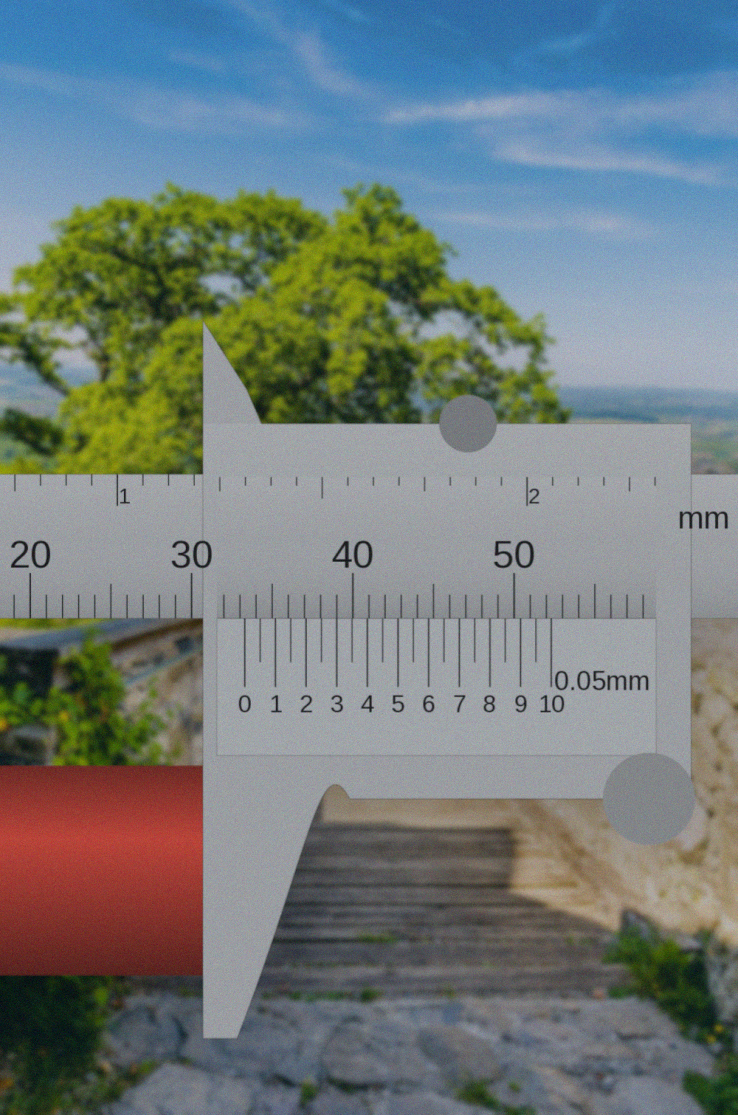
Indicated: 33.3mm
